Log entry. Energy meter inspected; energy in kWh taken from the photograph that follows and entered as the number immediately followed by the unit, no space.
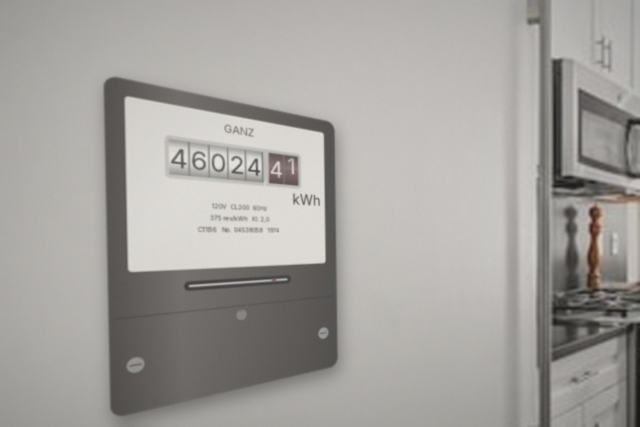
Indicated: 46024.41kWh
